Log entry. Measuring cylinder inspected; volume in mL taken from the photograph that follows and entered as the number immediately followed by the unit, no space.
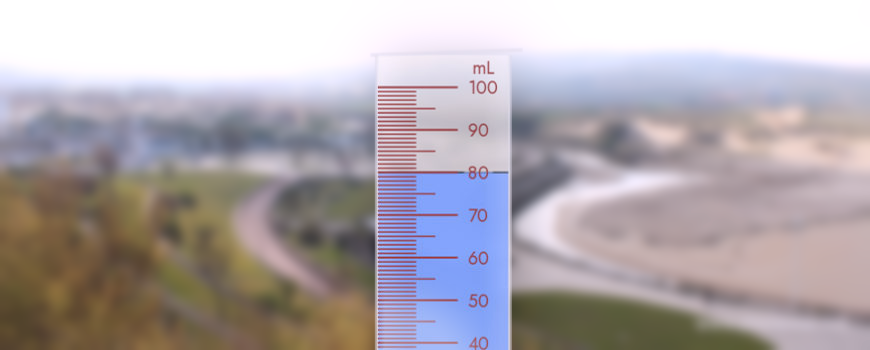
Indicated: 80mL
